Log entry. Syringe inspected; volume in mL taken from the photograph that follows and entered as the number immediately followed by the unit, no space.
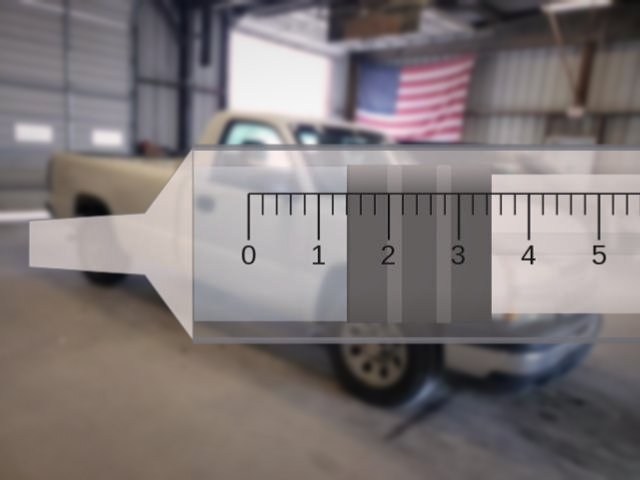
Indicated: 1.4mL
